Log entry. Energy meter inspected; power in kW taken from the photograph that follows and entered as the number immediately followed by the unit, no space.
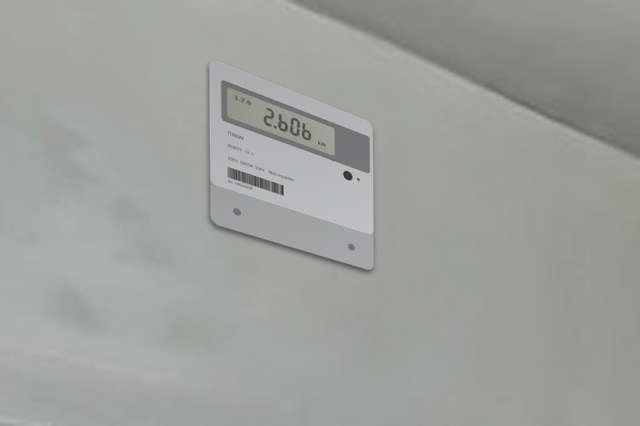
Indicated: 2.606kW
